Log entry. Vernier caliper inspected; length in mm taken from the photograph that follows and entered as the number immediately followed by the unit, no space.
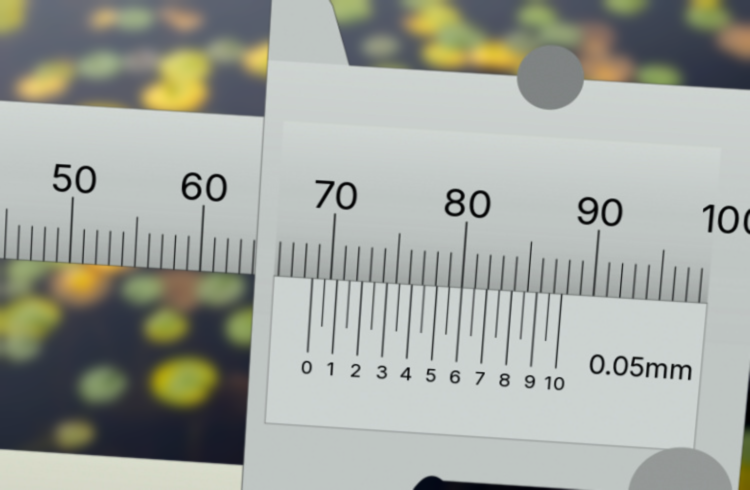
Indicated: 68.6mm
